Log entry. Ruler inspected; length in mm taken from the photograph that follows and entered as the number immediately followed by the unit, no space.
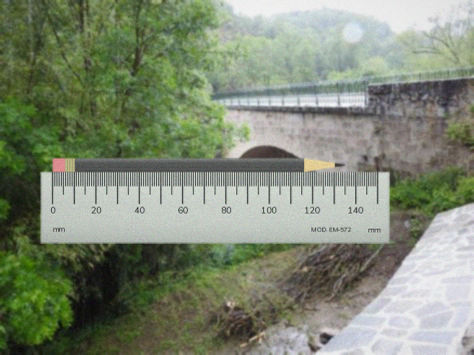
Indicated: 135mm
